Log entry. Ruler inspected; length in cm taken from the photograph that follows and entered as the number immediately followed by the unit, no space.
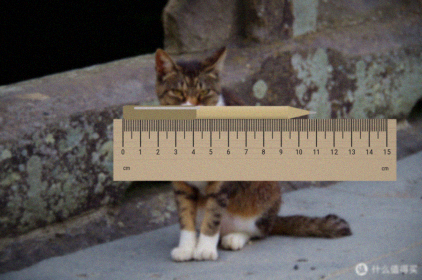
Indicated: 11cm
